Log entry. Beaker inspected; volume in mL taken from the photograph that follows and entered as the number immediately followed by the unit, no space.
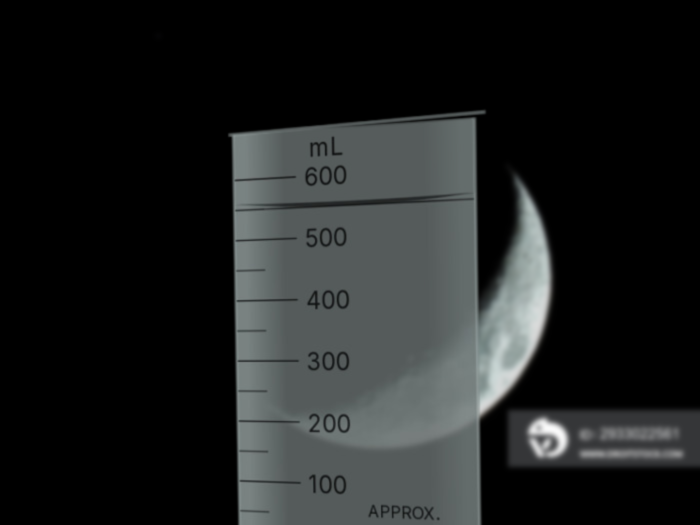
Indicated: 550mL
